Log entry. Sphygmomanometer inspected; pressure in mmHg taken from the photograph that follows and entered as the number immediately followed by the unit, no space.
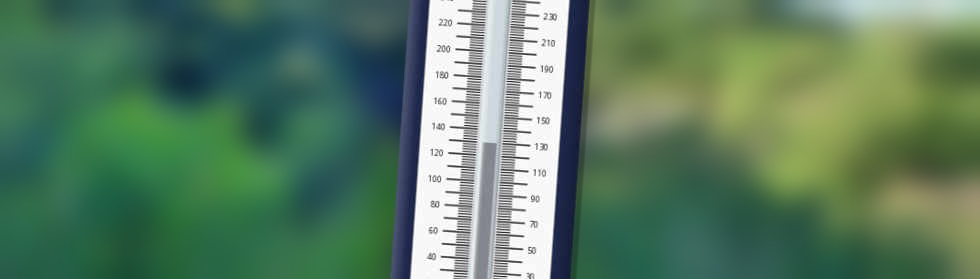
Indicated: 130mmHg
